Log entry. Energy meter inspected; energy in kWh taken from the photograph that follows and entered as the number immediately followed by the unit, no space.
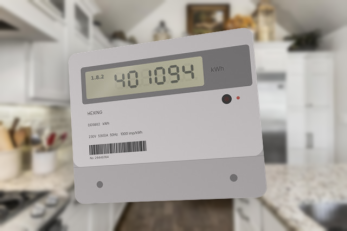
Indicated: 401094kWh
